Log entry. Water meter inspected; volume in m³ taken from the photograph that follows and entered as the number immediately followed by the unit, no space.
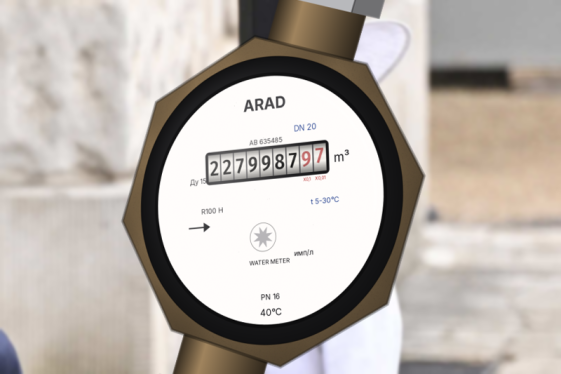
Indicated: 2279987.97m³
